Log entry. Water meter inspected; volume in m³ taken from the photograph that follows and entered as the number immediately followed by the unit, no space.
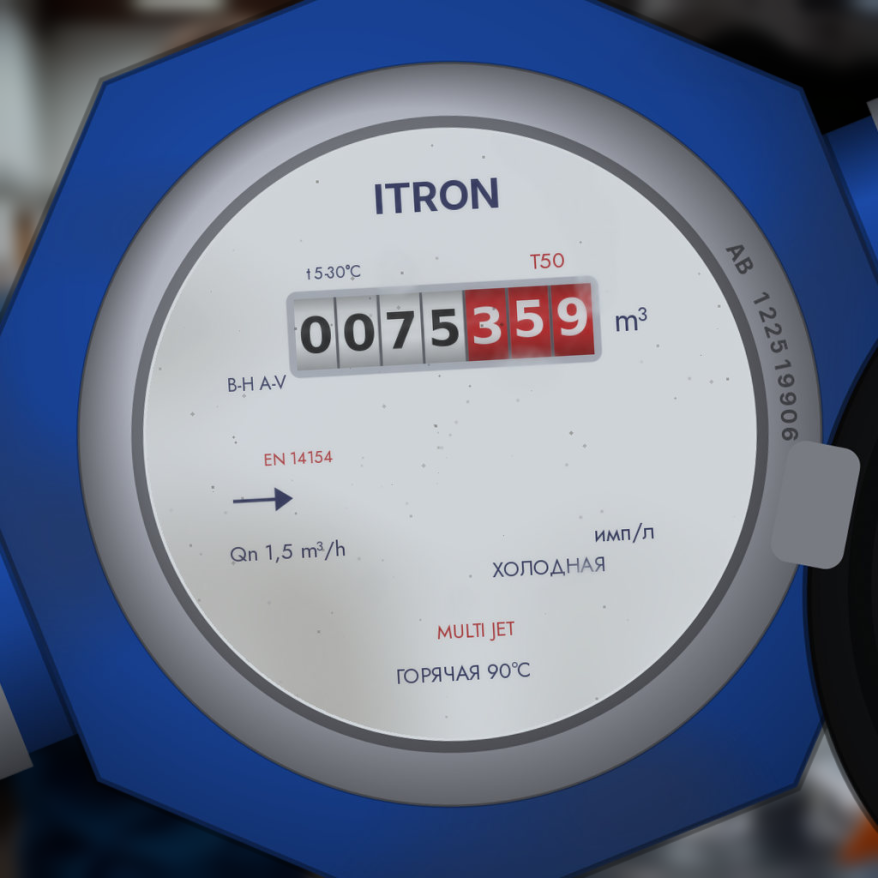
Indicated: 75.359m³
